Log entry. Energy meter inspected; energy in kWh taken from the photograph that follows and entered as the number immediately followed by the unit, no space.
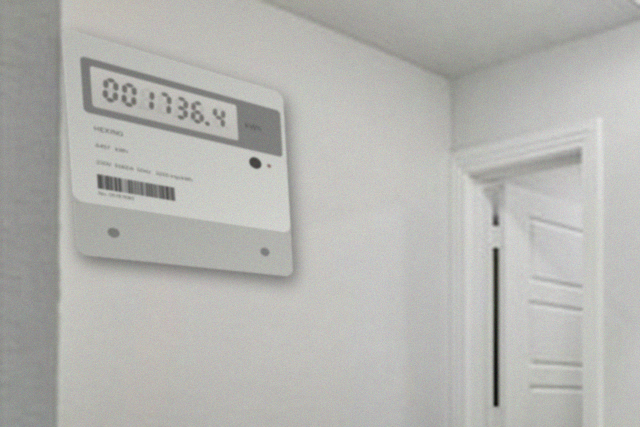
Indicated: 1736.4kWh
